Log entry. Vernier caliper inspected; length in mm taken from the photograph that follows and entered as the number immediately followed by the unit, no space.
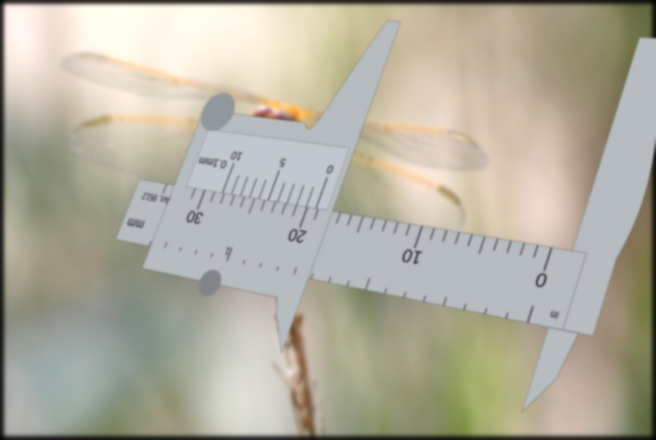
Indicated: 19.2mm
